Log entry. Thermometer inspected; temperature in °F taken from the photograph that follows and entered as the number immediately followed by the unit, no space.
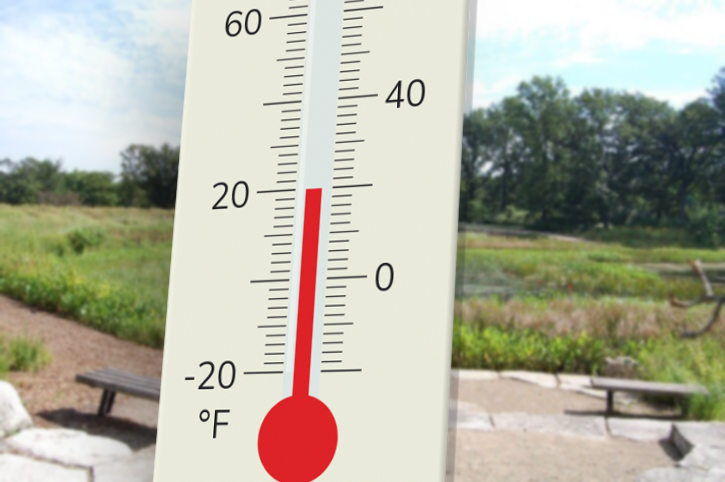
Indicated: 20°F
